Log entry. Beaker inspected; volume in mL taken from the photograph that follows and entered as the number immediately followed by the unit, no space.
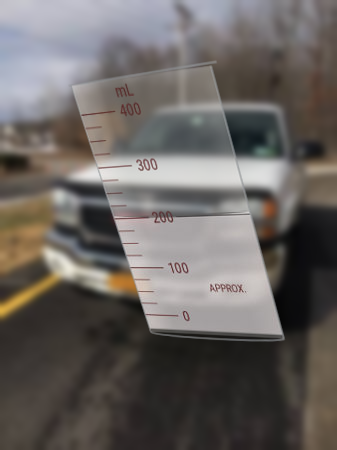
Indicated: 200mL
